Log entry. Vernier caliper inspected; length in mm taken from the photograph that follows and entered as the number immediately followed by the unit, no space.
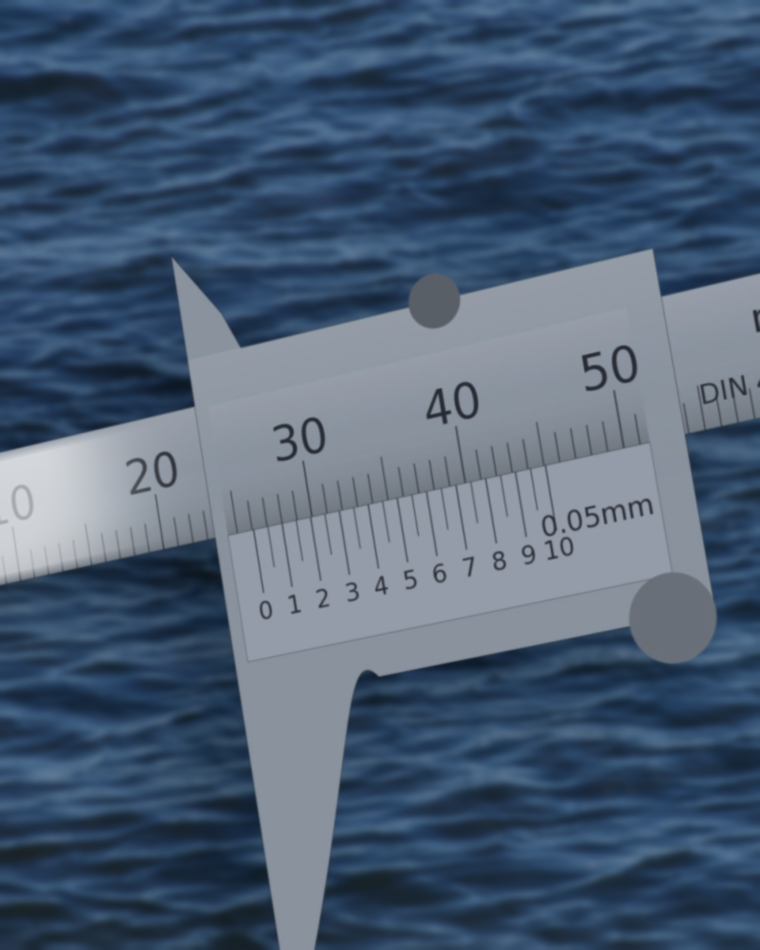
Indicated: 26.1mm
